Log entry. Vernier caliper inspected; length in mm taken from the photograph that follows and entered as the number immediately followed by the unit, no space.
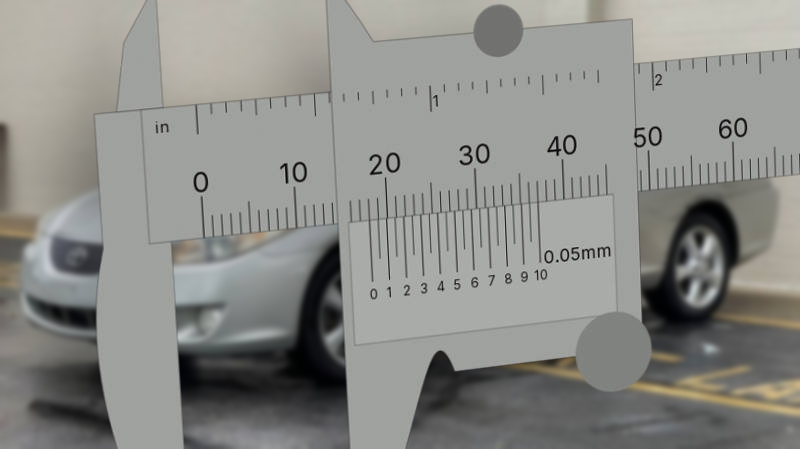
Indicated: 18.0mm
